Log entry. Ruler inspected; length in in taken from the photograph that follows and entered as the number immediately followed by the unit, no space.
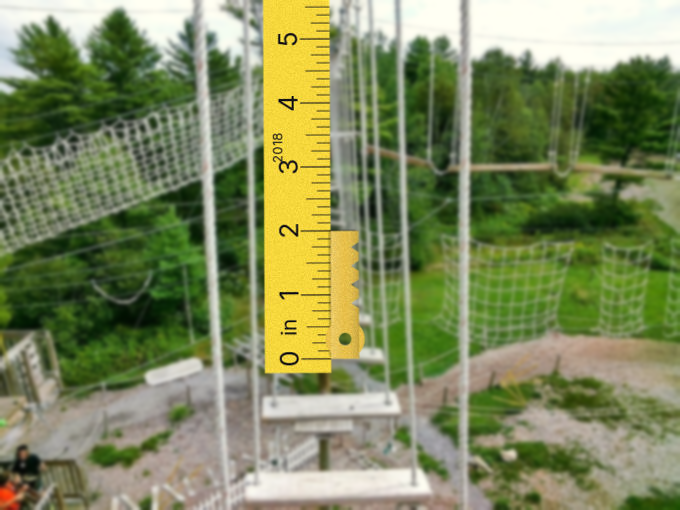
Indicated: 2in
